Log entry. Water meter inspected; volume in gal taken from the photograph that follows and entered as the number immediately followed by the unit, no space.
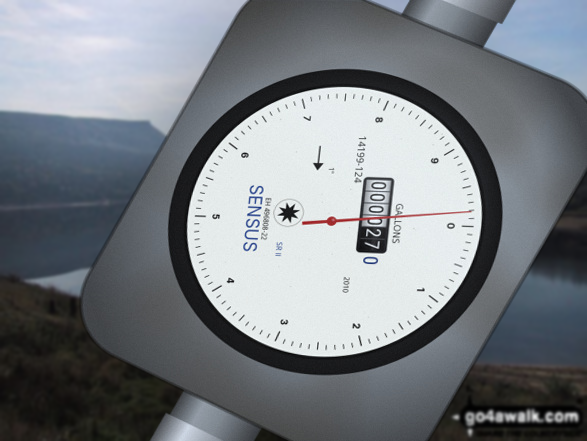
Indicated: 269.8gal
